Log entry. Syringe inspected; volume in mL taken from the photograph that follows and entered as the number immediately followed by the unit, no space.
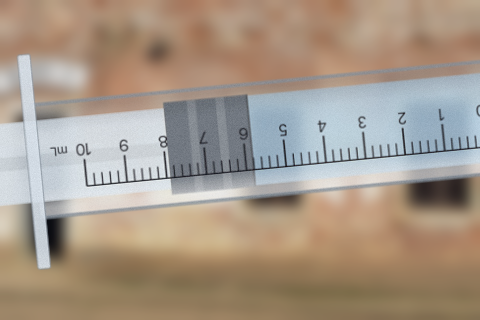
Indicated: 5.8mL
